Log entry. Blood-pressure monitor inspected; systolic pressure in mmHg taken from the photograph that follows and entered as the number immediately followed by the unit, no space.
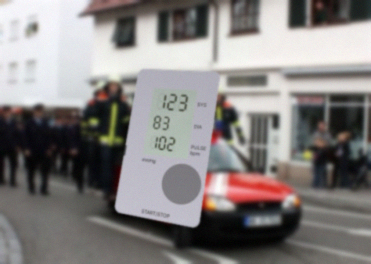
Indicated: 123mmHg
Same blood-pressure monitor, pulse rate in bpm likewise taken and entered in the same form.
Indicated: 102bpm
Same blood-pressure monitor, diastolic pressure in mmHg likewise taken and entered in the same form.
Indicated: 83mmHg
